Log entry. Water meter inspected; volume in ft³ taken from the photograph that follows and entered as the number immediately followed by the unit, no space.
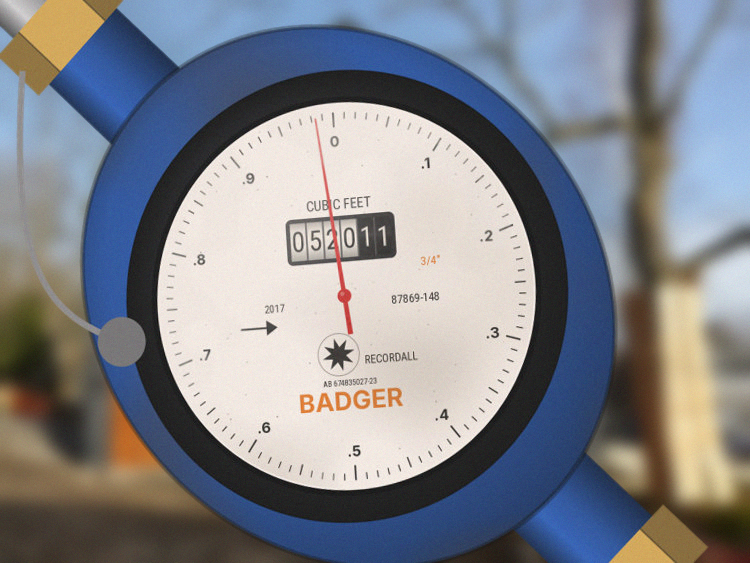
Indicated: 52010.98ft³
